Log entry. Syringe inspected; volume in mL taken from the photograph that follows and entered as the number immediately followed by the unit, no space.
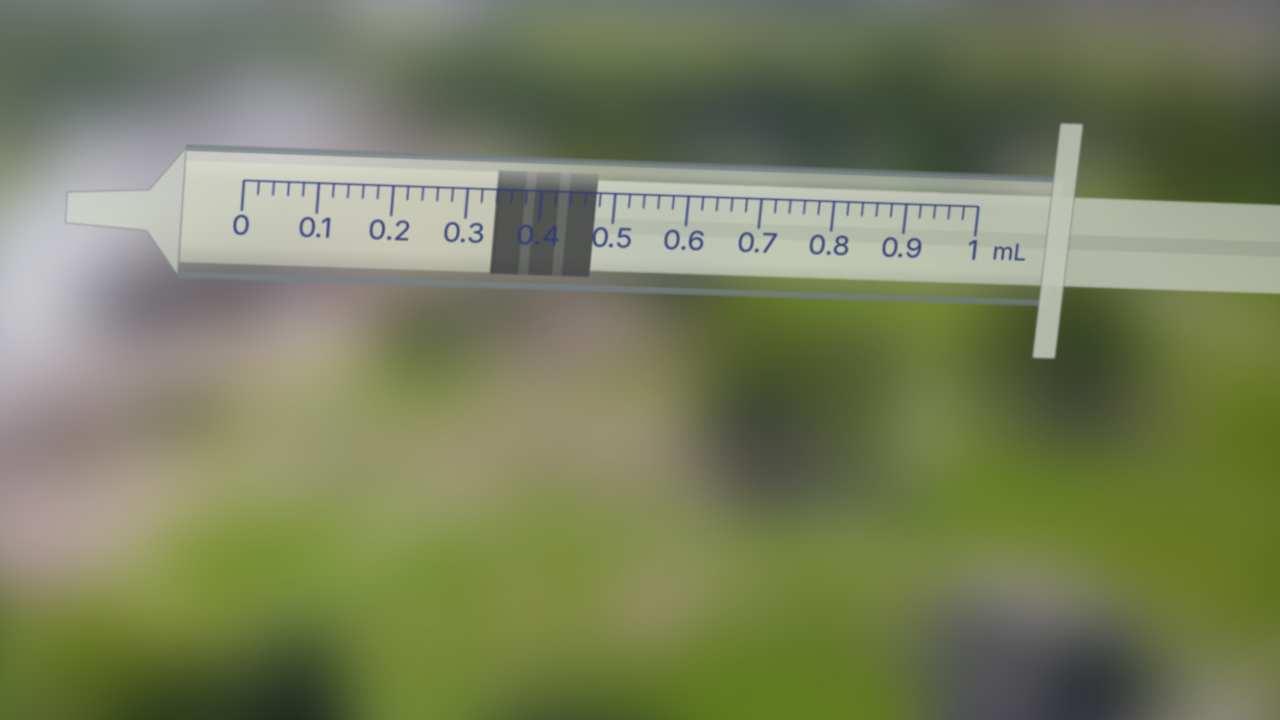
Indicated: 0.34mL
